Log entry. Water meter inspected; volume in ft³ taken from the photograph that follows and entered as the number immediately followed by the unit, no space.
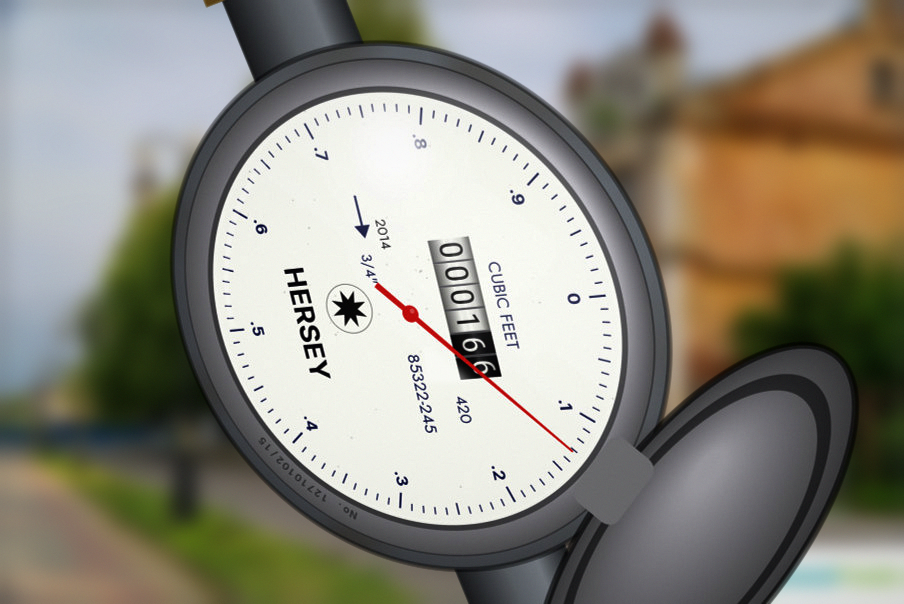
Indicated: 166.13ft³
